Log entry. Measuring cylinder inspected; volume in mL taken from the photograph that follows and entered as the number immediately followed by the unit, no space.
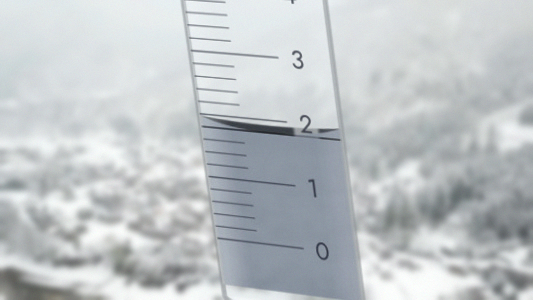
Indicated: 1.8mL
